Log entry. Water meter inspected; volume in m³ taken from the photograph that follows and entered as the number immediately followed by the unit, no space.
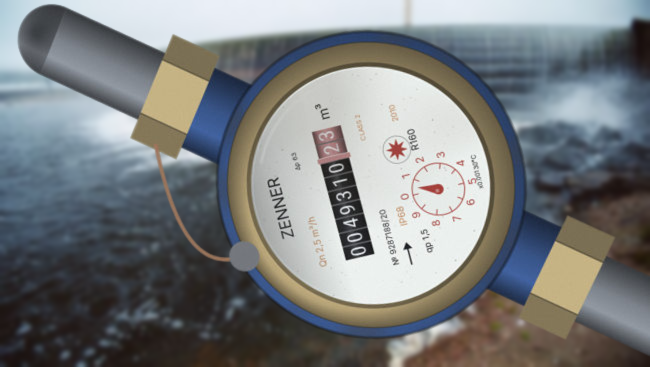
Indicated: 49310.230m³
